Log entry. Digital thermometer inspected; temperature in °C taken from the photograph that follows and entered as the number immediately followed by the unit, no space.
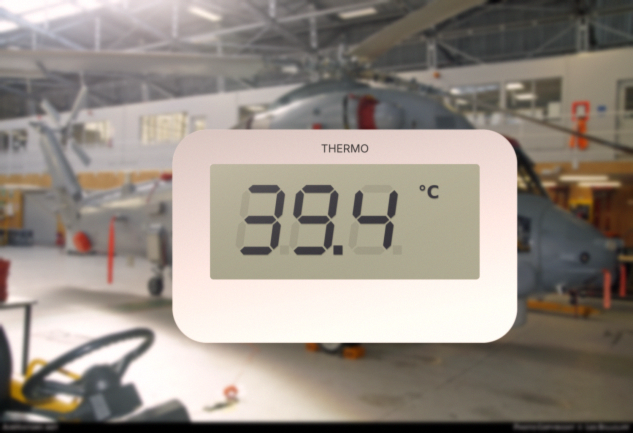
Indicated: 39.4°C
